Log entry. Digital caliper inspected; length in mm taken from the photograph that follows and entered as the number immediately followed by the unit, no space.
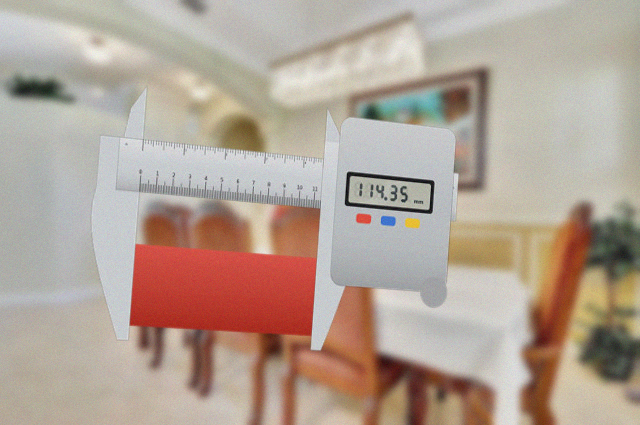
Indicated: 114.35mm
